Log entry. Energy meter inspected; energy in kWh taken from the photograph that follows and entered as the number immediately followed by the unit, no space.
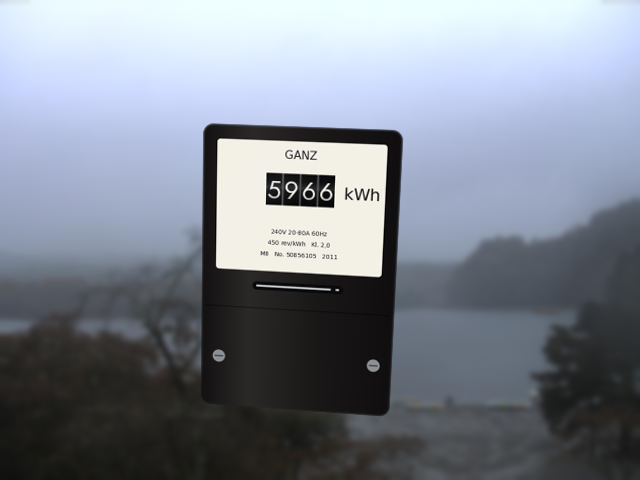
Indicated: 5966kWh
